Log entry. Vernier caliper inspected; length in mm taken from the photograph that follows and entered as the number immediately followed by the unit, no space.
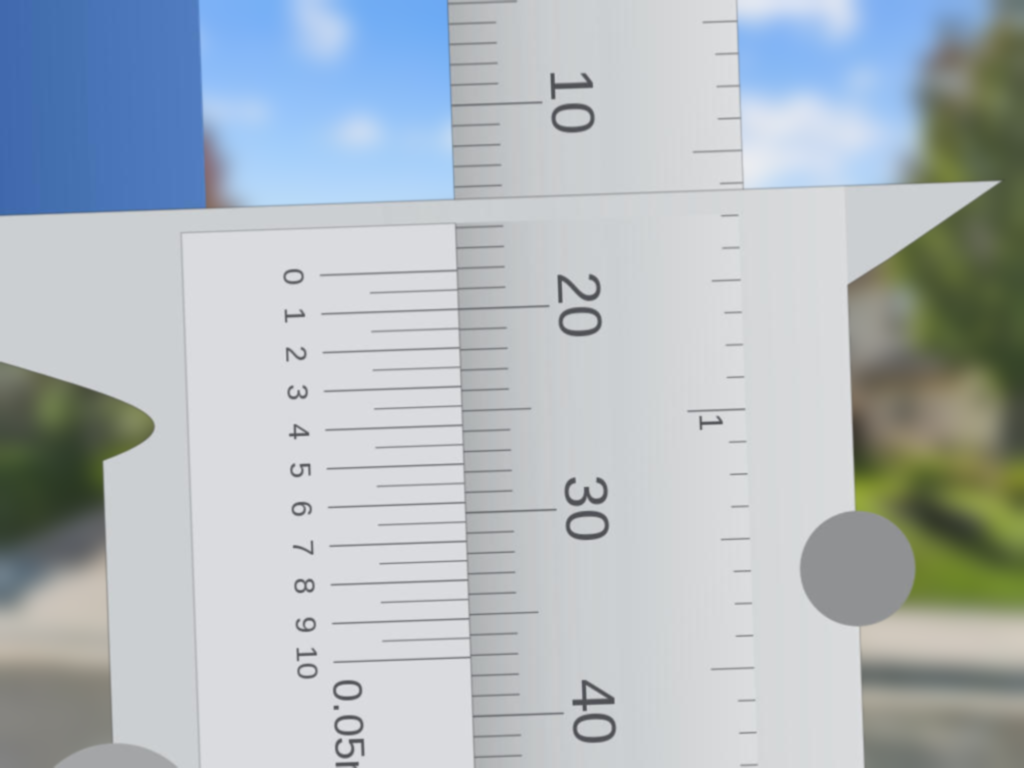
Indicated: 18.1mm
